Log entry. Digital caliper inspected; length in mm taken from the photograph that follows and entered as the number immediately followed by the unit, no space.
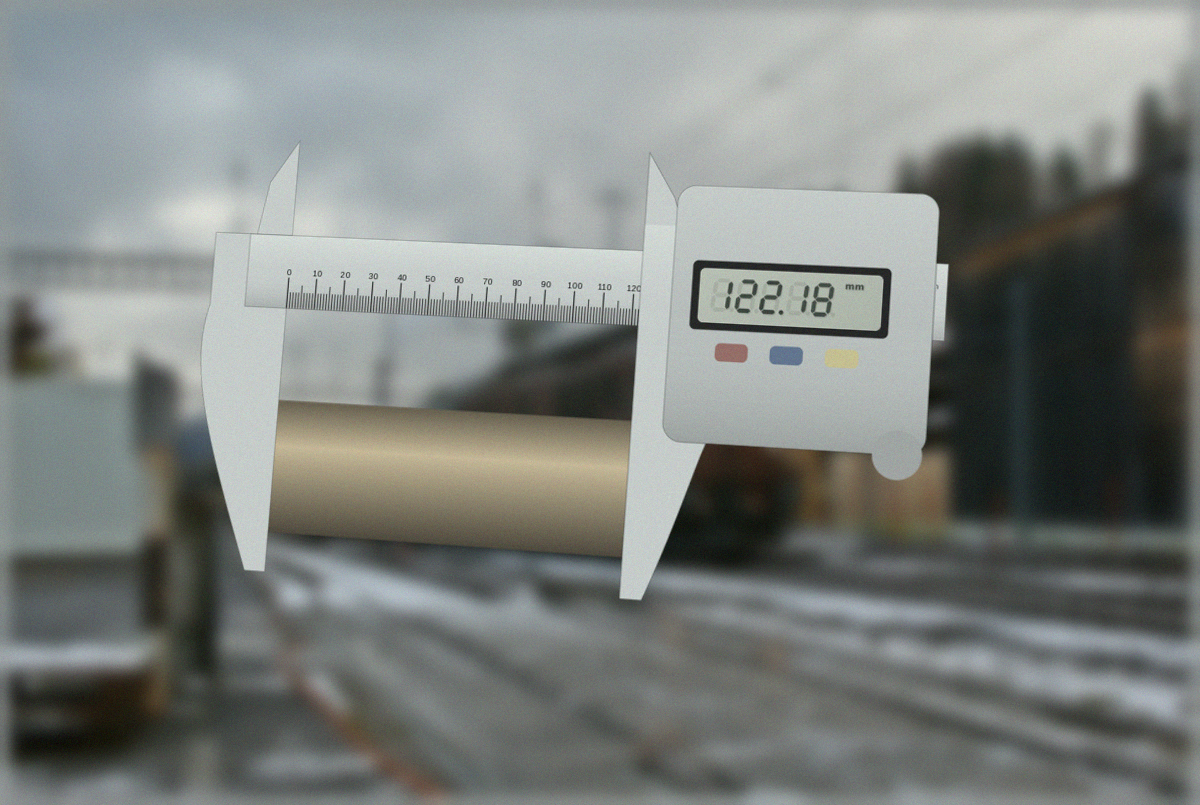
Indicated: 122.18mm
